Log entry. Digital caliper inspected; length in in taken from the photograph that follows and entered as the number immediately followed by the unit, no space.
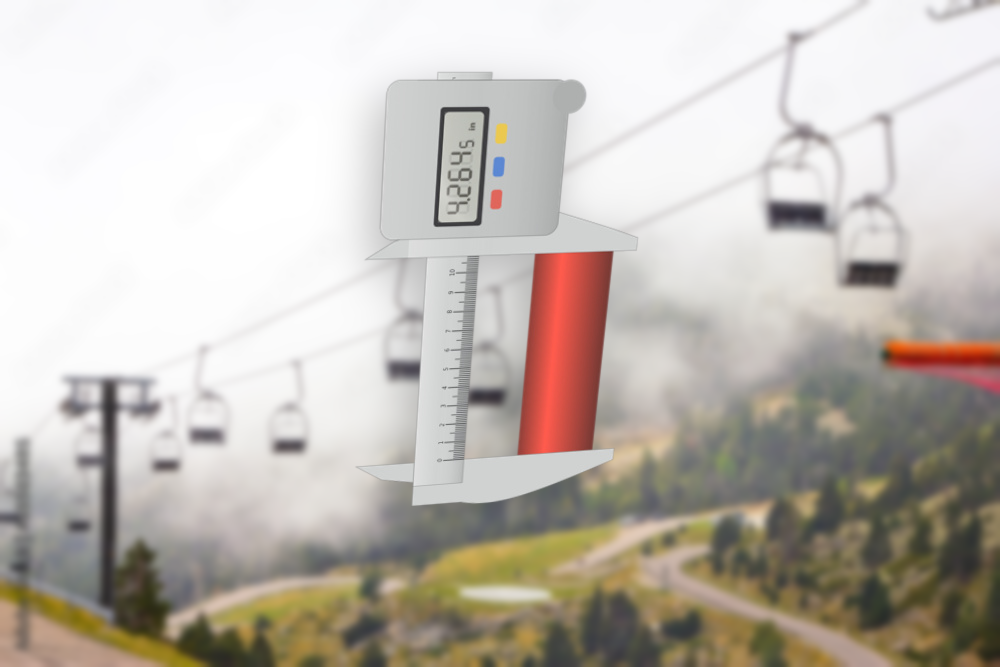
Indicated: 4.2645in
